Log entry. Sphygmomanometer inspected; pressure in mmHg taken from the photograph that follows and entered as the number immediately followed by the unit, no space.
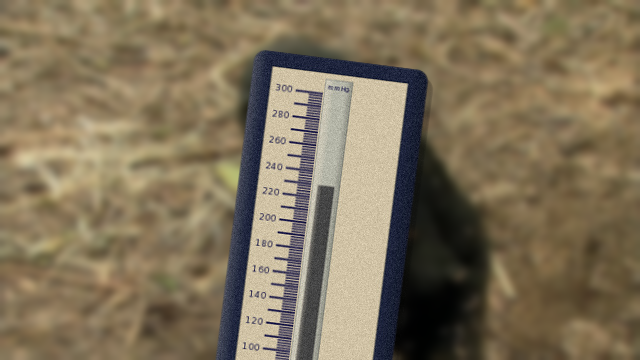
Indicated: 230mmHg
